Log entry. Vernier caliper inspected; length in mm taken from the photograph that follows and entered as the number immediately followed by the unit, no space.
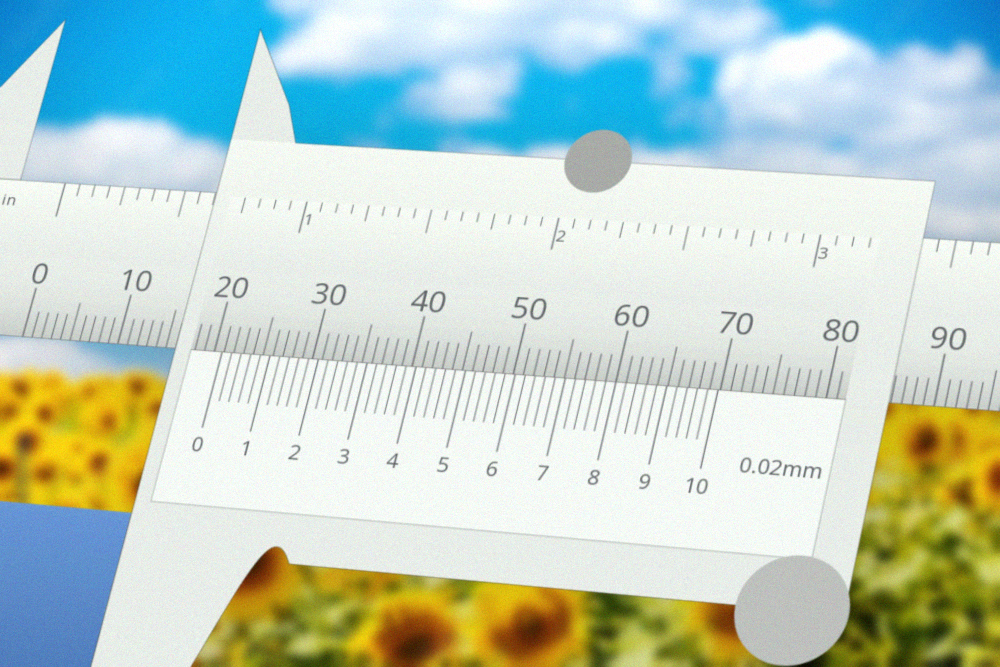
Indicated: 20.8mm
